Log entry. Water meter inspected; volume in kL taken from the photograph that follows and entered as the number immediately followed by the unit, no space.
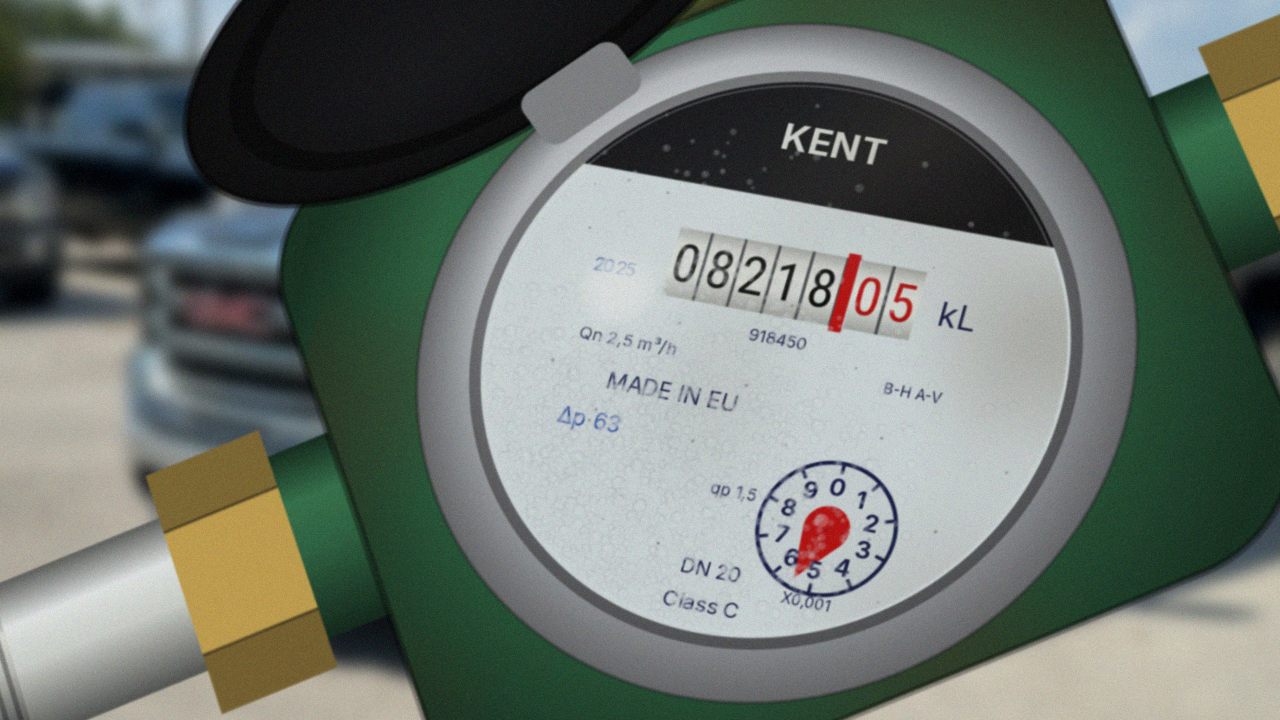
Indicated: 8218.055kL
